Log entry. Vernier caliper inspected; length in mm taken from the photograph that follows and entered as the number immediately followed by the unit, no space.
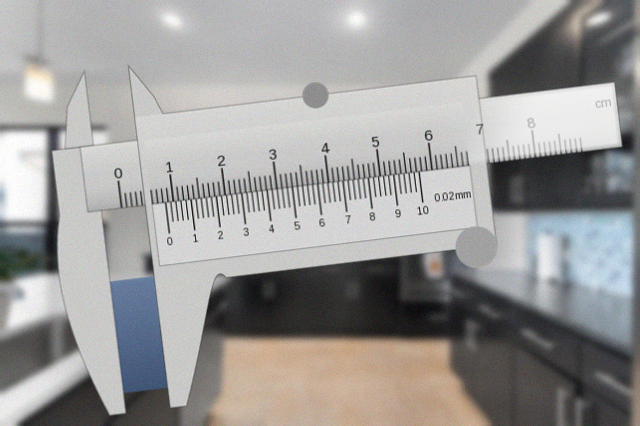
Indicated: 8.5mm
